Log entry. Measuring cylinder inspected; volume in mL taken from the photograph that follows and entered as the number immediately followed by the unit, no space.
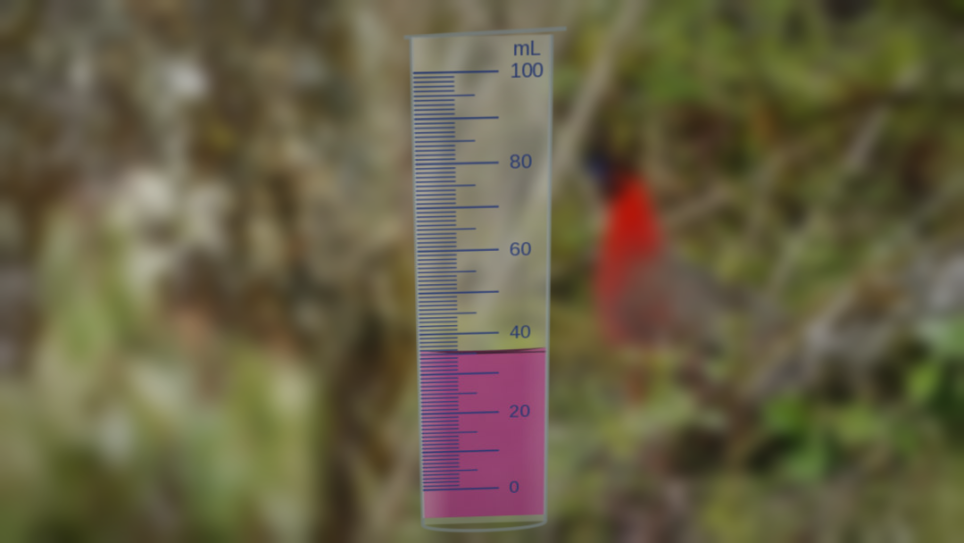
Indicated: 35mL
